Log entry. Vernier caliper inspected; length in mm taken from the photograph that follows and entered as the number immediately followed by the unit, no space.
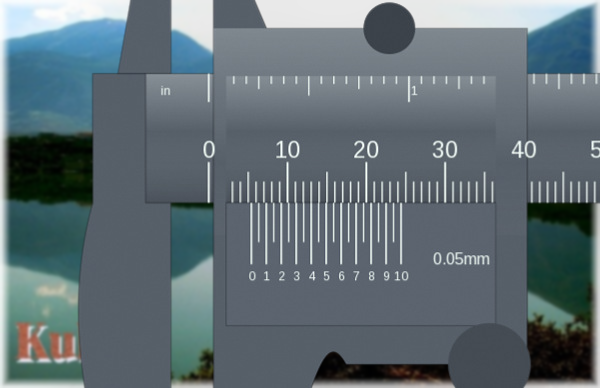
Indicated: 5.4mm
